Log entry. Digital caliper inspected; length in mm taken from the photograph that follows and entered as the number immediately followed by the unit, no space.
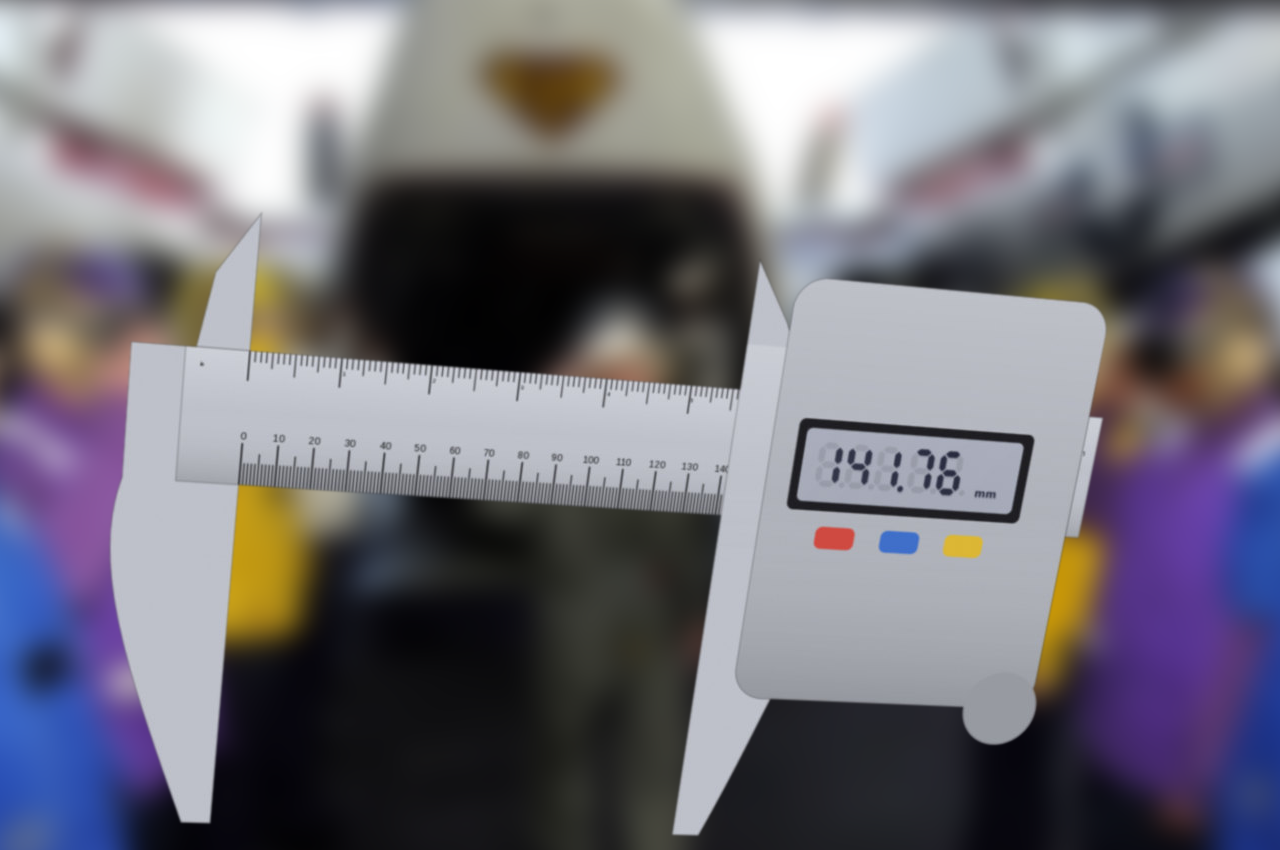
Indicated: 141.76mm
